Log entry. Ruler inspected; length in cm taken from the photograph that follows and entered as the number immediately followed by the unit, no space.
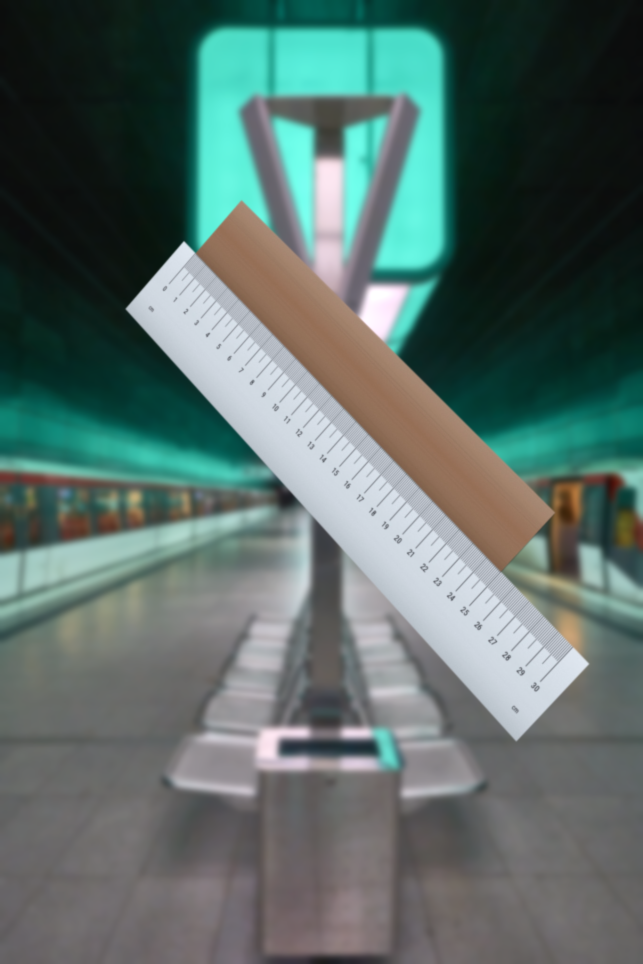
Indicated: 25cm
